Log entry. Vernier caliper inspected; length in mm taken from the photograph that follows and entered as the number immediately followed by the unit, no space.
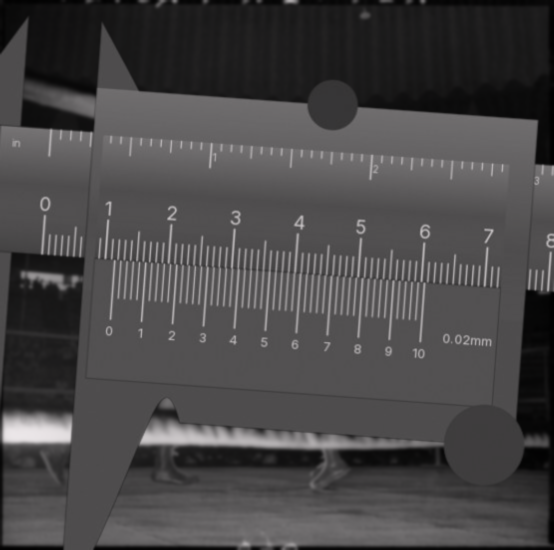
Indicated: 11.5mm
